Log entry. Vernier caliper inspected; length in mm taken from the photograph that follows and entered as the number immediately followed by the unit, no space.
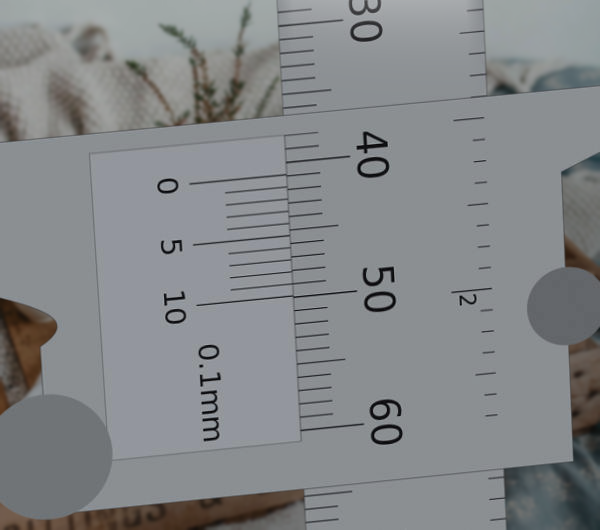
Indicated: 40.9mm
